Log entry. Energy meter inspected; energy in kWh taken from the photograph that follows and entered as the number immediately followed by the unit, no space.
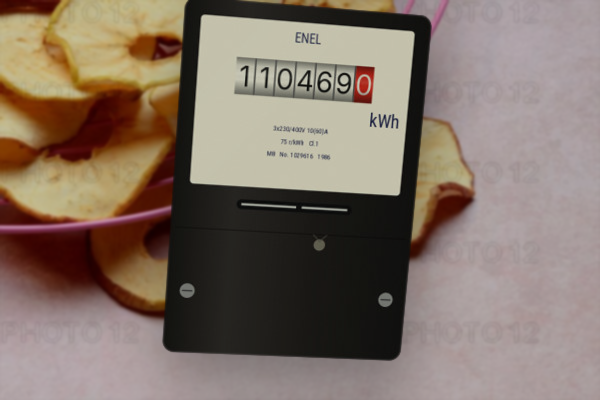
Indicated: 110469.0kWh
